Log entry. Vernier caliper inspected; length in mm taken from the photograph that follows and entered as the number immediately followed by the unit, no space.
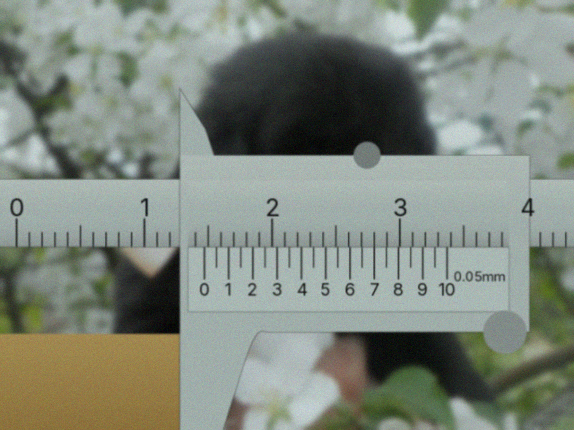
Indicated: 14.7mm
